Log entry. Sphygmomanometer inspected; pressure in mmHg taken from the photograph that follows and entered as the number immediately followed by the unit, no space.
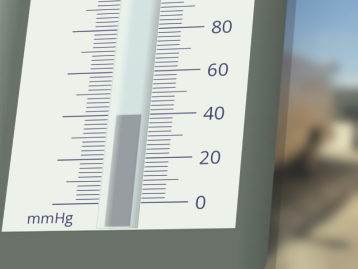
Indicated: 40mmHg
